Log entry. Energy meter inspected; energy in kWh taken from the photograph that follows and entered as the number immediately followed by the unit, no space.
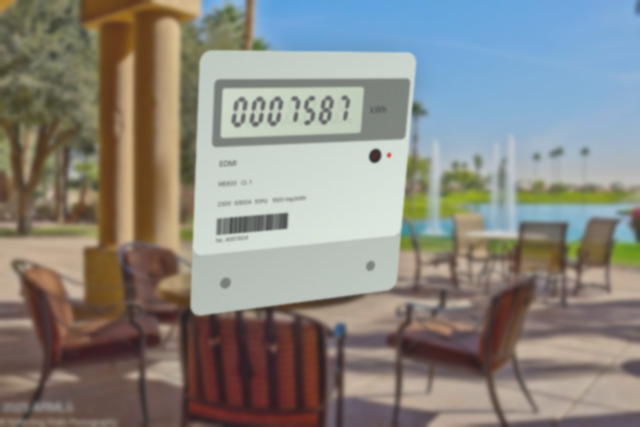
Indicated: 7587kWh
